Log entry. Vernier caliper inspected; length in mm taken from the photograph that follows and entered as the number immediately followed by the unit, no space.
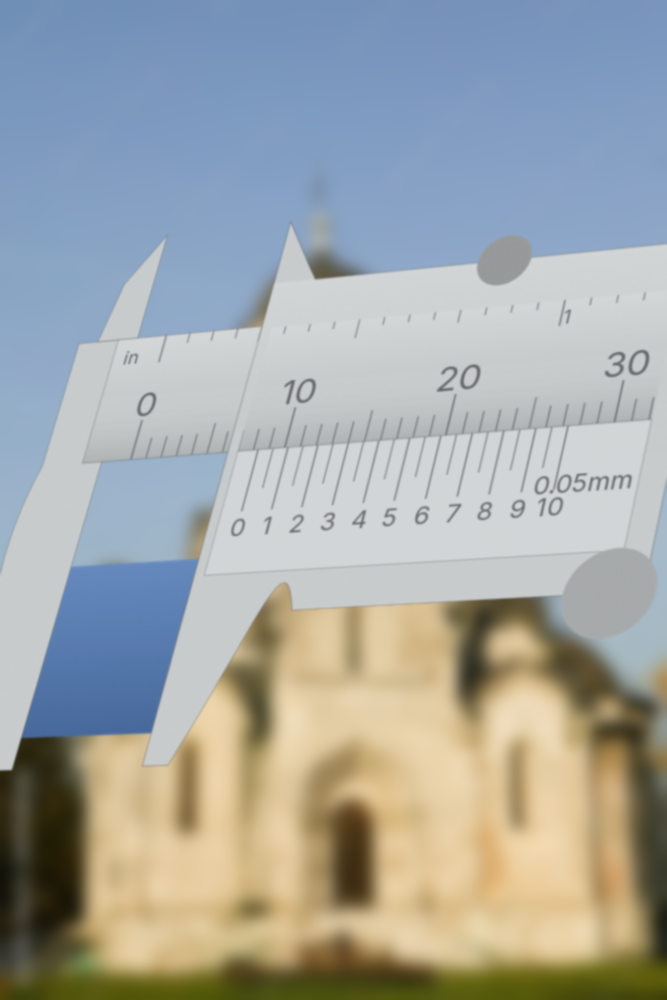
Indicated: 8.3mm
